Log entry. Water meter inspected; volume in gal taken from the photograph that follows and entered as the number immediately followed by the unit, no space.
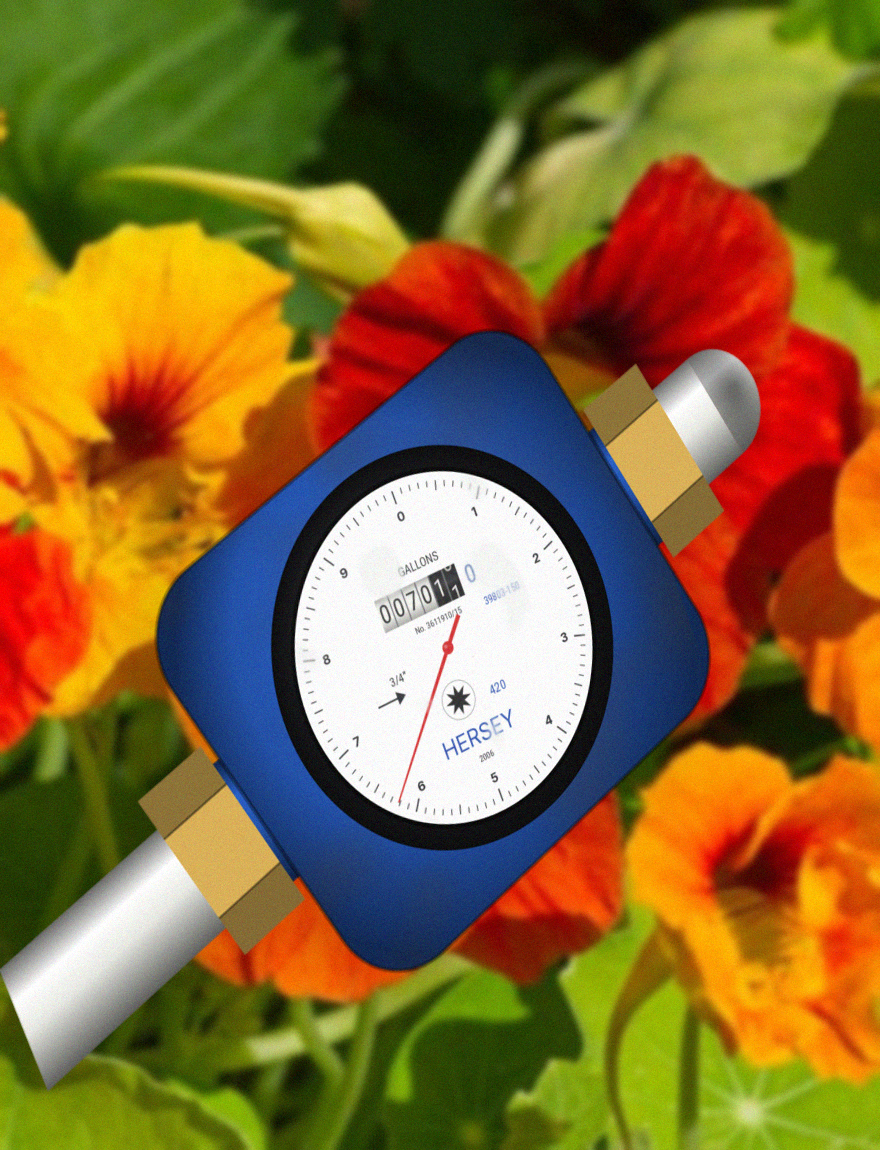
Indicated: 70106.2gal
